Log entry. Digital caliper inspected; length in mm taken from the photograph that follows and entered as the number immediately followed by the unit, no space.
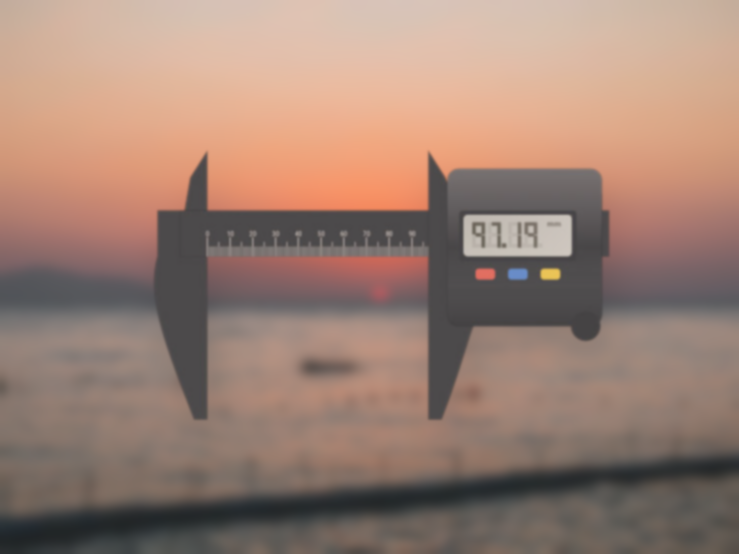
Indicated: 97.19mm
